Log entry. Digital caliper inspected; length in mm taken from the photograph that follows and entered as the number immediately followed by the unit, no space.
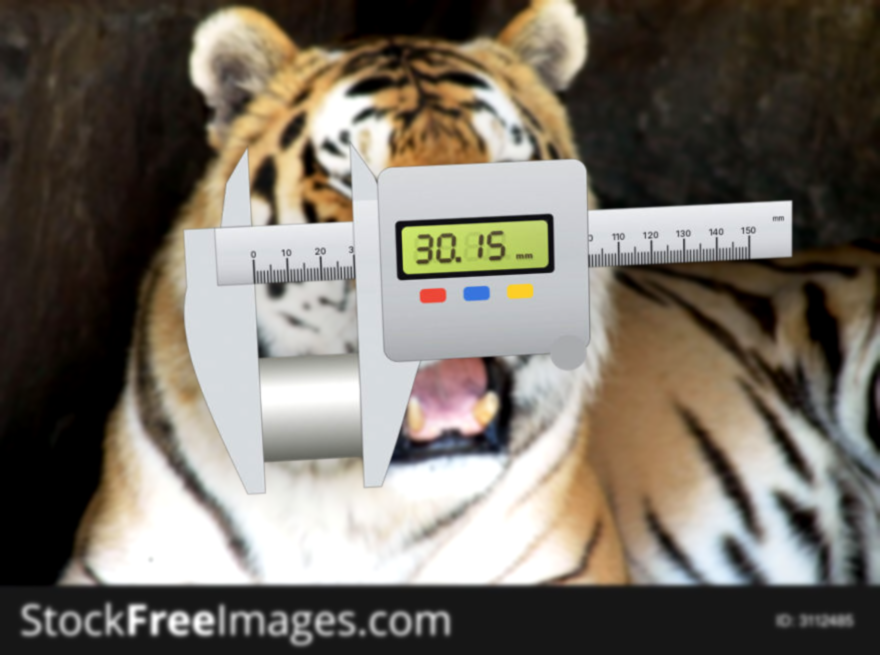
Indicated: 30.15mm
